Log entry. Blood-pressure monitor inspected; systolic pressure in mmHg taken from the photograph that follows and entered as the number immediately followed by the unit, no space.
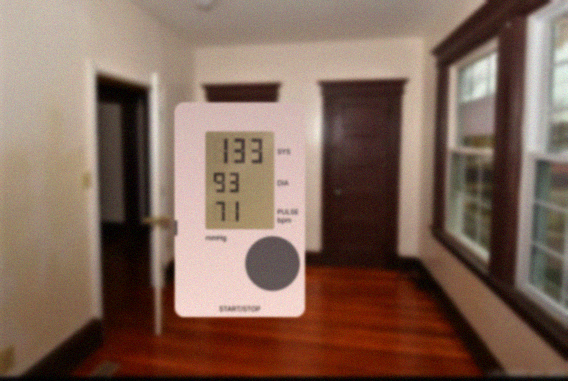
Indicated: 133mmHg
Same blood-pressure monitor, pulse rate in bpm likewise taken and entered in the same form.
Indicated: 71bpm
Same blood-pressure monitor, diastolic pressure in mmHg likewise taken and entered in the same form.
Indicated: 93mmHg
